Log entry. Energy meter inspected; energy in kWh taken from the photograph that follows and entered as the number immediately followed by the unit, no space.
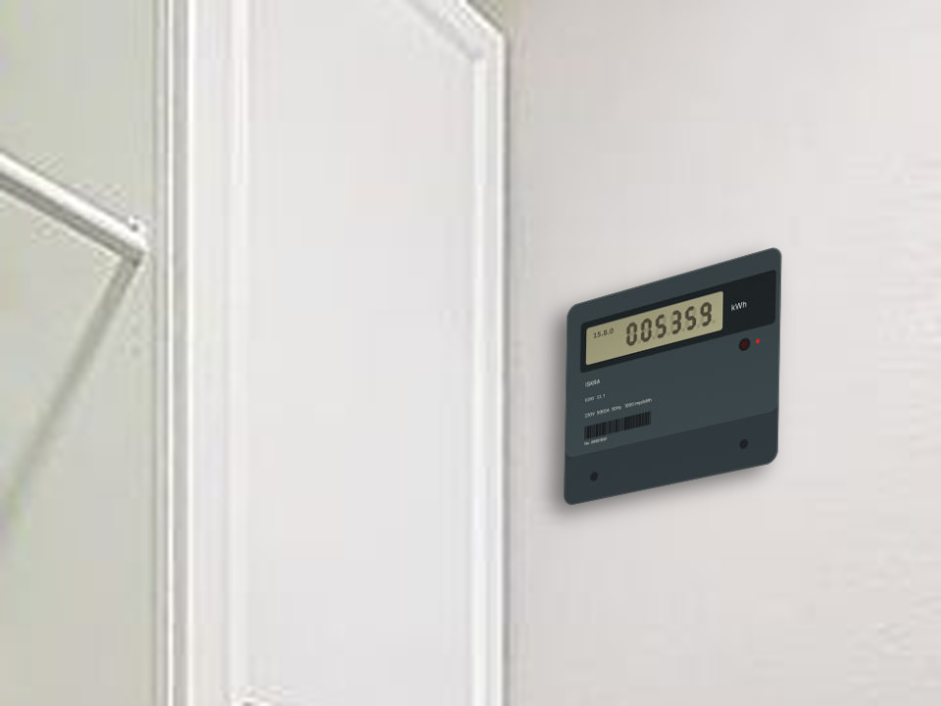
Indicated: 5359kWh
